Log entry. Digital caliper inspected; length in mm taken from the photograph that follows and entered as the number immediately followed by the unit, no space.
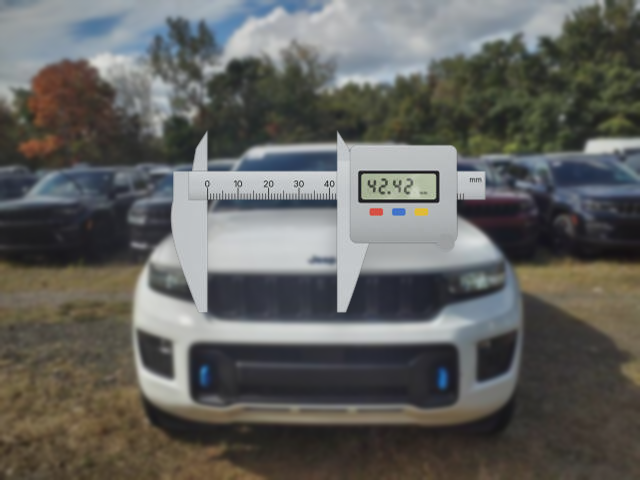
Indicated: 42.42mm
